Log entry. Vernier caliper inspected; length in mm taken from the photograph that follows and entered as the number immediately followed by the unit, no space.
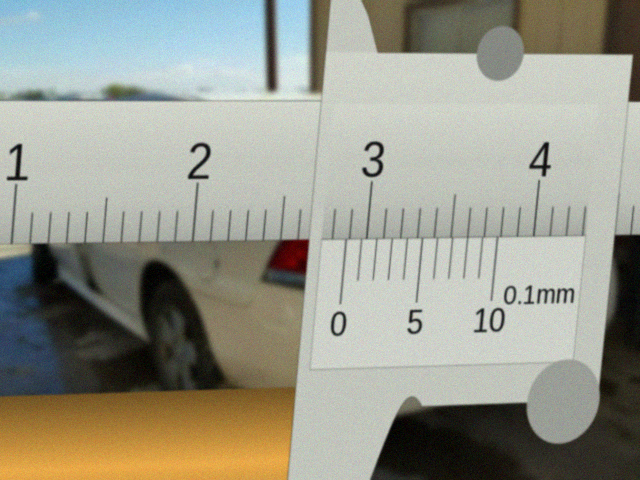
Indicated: 28.8mm
